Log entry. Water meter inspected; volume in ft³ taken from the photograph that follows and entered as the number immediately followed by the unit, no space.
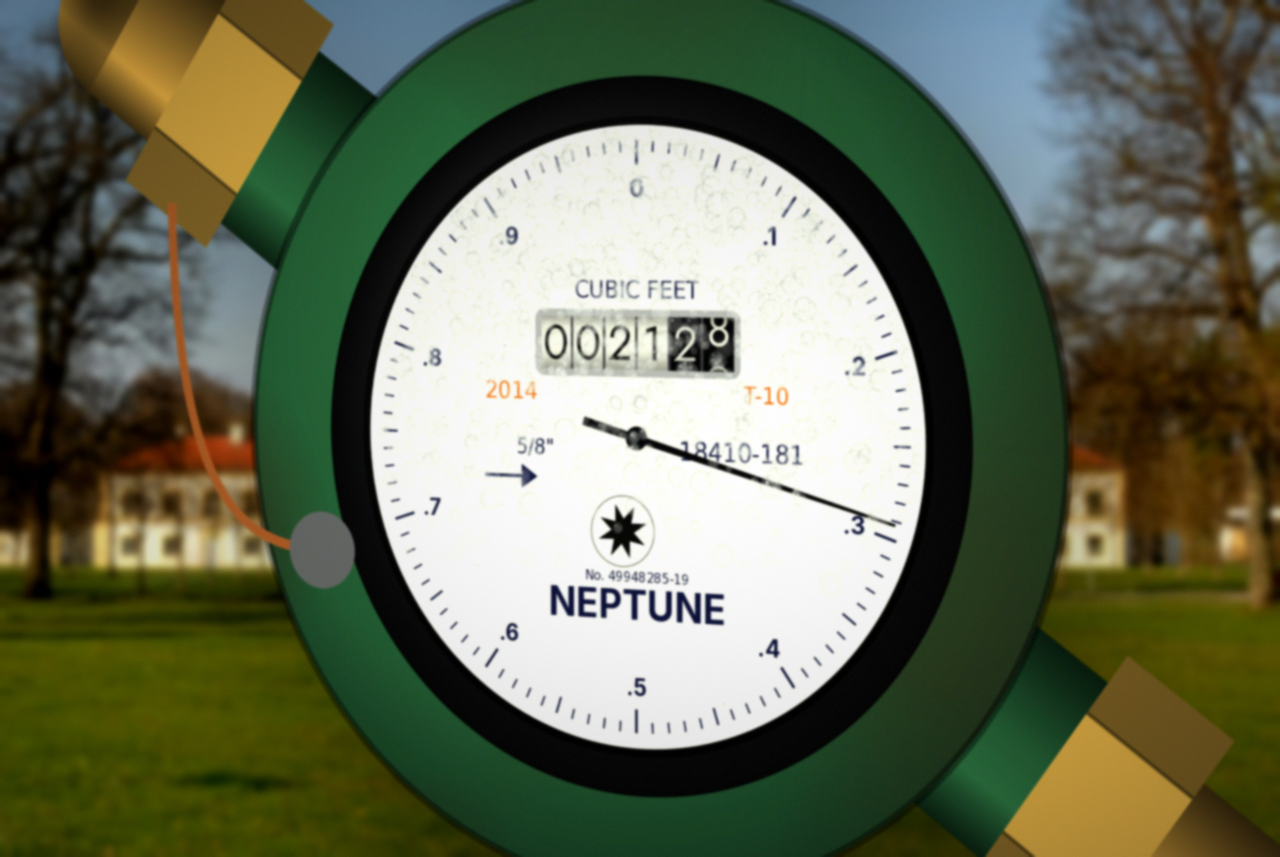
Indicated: 2128.29ft³
